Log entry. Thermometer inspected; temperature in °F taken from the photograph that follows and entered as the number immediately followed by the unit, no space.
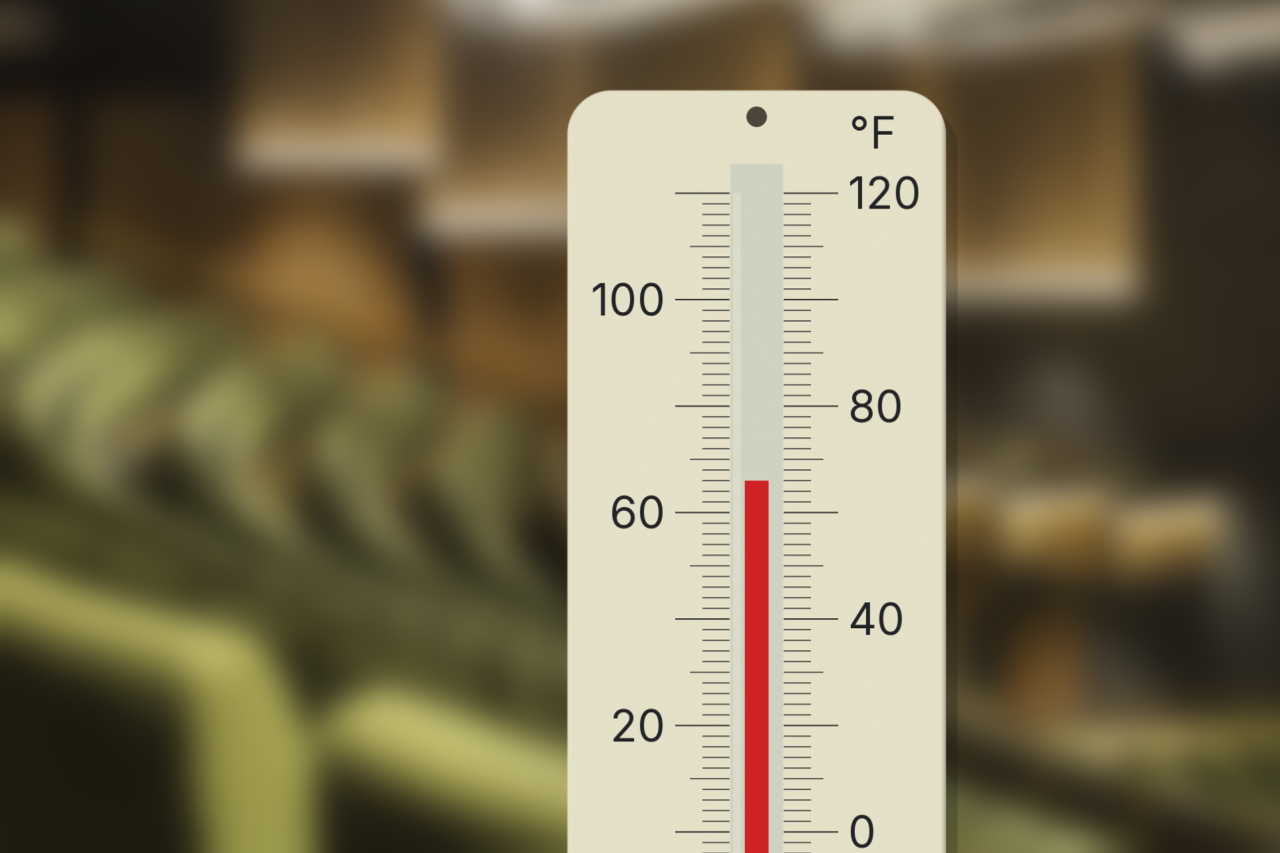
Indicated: 66°F
